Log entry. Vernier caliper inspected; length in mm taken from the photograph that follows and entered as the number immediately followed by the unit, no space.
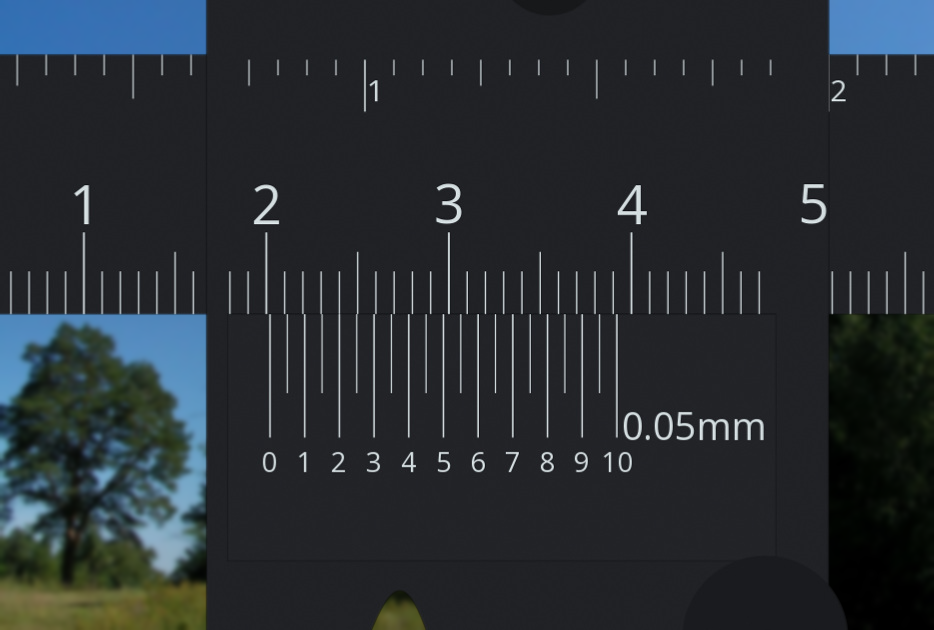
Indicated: 20.2mm
